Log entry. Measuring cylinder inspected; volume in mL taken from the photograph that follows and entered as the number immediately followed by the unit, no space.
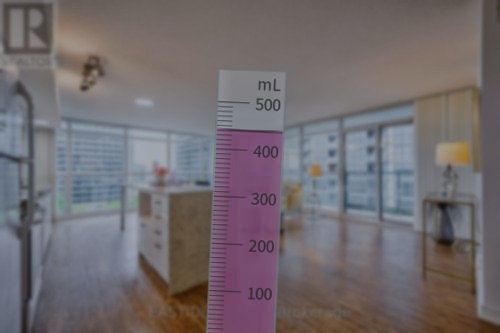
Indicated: 440mL
